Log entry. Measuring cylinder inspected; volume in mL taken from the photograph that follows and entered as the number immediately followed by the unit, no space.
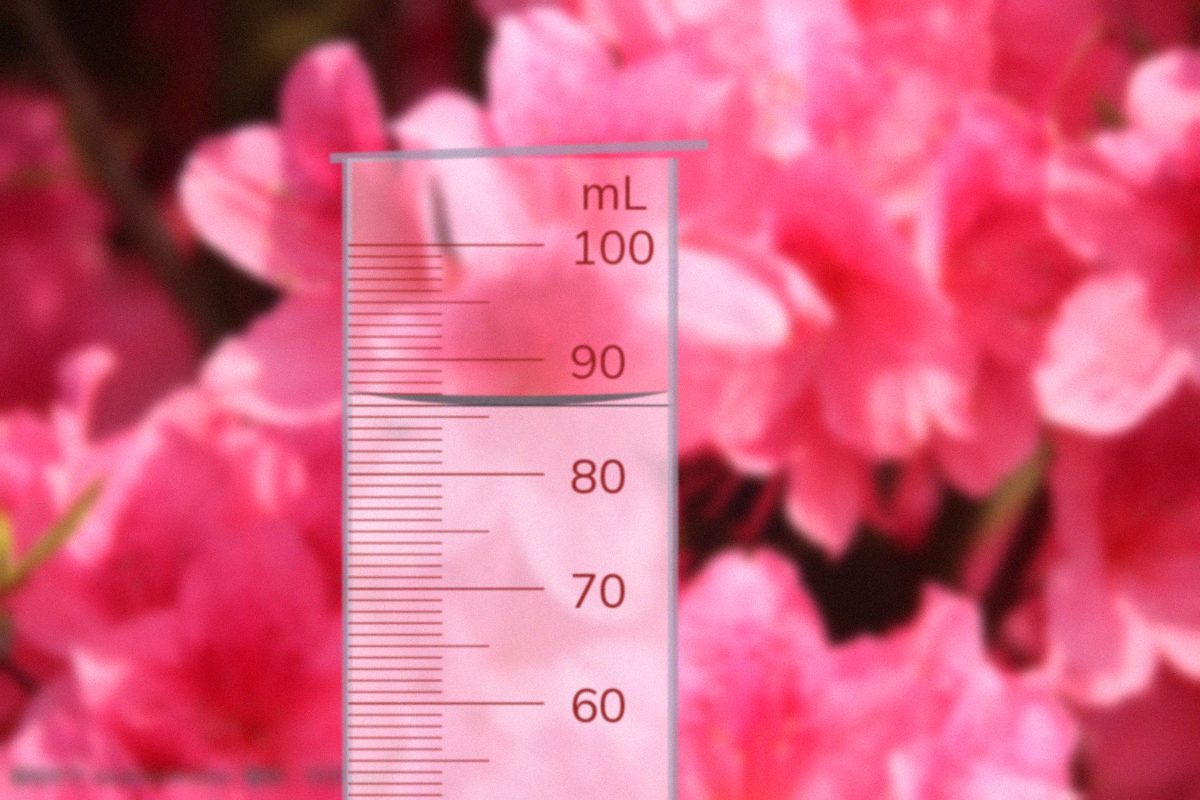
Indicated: 86mL
